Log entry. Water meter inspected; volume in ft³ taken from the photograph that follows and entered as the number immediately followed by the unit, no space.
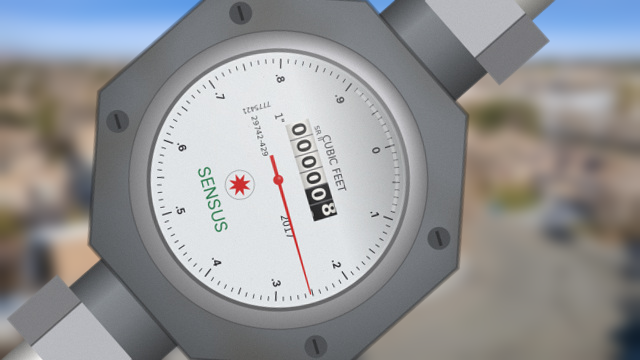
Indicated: 8.25ft³
